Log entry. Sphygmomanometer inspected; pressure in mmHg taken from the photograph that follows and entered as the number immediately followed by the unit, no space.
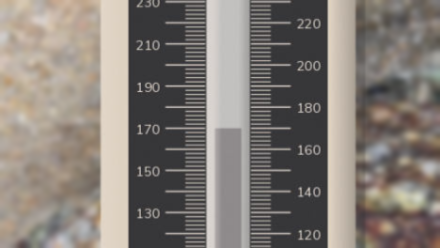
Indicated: 170mmHg
